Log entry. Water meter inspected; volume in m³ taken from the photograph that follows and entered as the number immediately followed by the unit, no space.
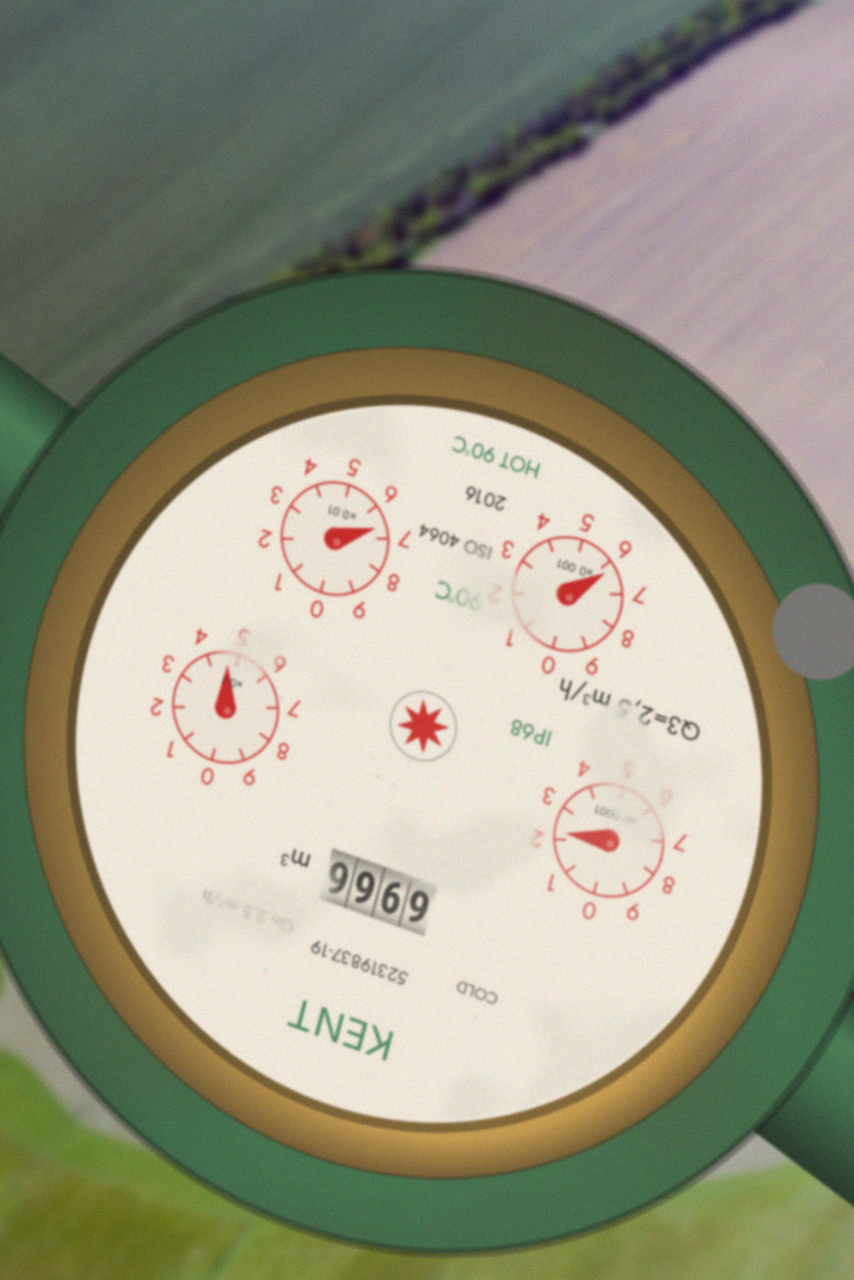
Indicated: 6966.4662m³
